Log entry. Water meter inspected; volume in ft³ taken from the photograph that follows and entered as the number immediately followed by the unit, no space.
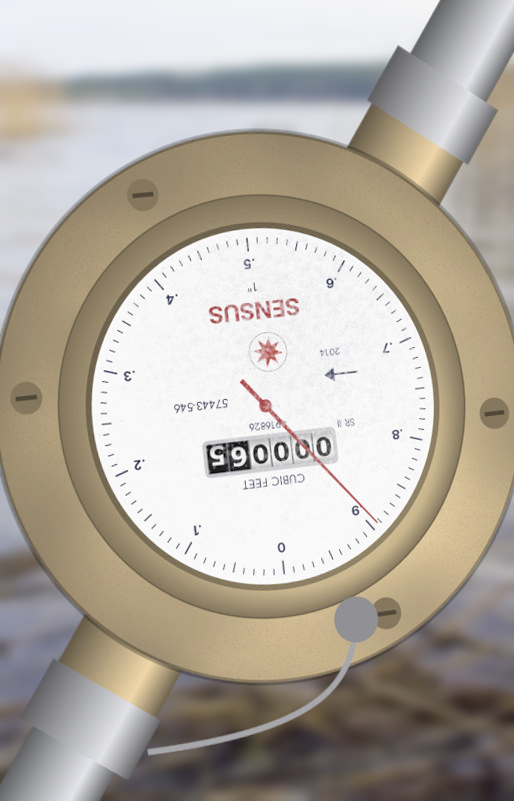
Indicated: 64.89ft³
